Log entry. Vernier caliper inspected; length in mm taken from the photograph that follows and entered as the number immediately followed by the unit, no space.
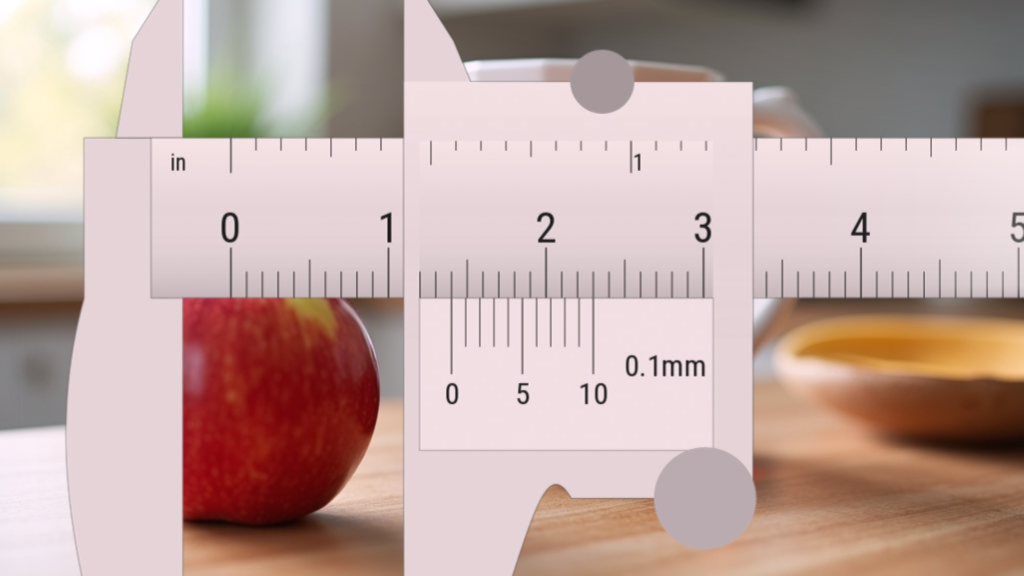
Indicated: 14.0mm
